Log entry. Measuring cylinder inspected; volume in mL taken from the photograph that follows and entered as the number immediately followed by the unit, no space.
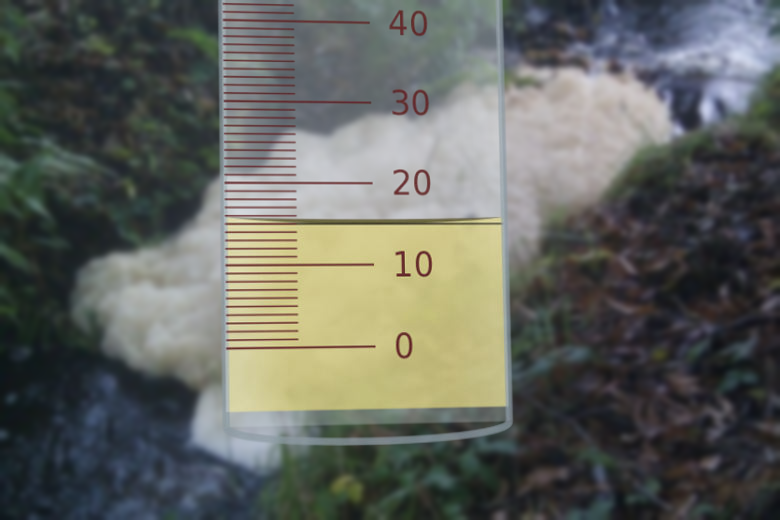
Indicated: 15mL
